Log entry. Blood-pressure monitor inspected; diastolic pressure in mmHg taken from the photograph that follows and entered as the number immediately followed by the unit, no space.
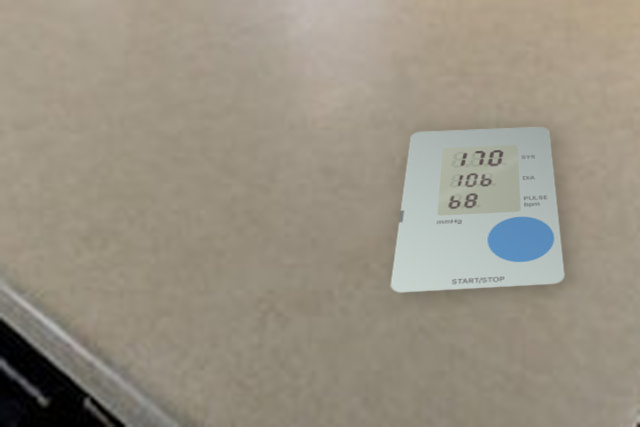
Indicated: 106mmHg
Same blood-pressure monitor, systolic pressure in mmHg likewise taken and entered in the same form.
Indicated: 170mmHg
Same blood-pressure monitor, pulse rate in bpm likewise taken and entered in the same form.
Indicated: 68bpm
